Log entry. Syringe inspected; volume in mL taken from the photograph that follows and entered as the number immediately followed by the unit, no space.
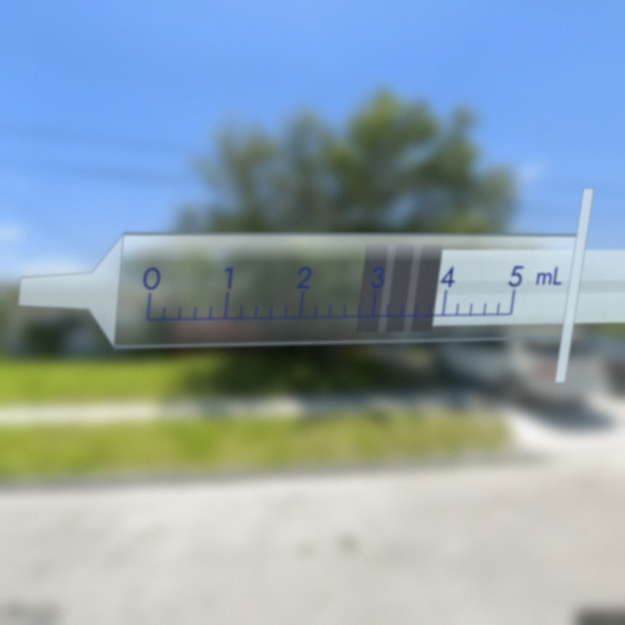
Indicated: 2.8mL
